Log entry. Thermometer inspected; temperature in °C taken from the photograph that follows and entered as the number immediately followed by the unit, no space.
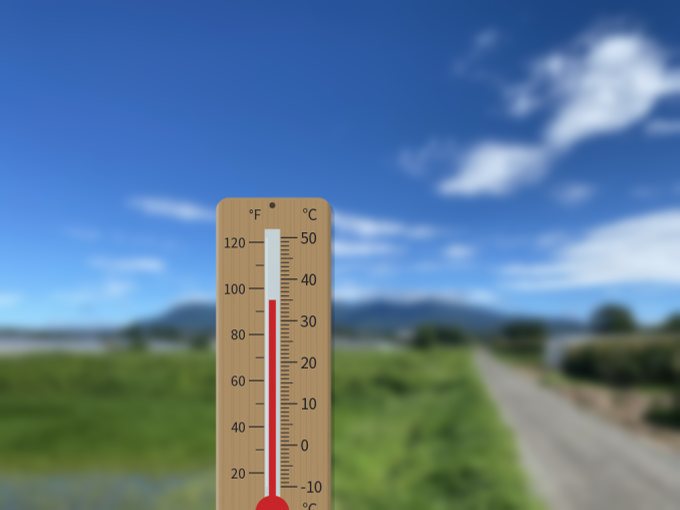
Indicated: 35°C
